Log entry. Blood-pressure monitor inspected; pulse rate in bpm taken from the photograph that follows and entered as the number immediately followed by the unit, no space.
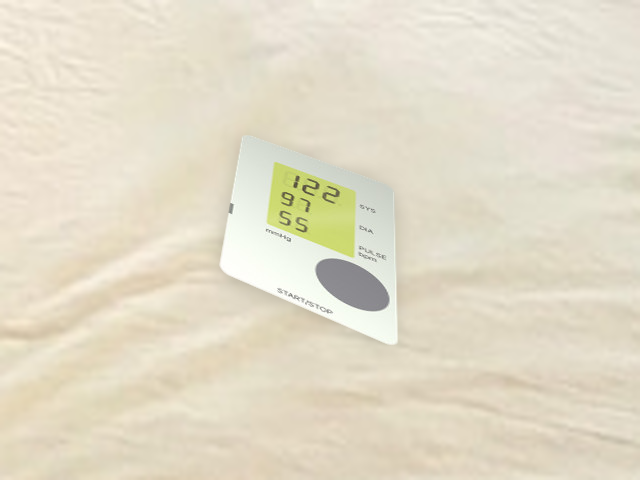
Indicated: 55bpm
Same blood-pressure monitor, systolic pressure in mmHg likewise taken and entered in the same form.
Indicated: 122mmHg
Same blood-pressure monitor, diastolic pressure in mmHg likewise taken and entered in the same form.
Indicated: 97mmHg
